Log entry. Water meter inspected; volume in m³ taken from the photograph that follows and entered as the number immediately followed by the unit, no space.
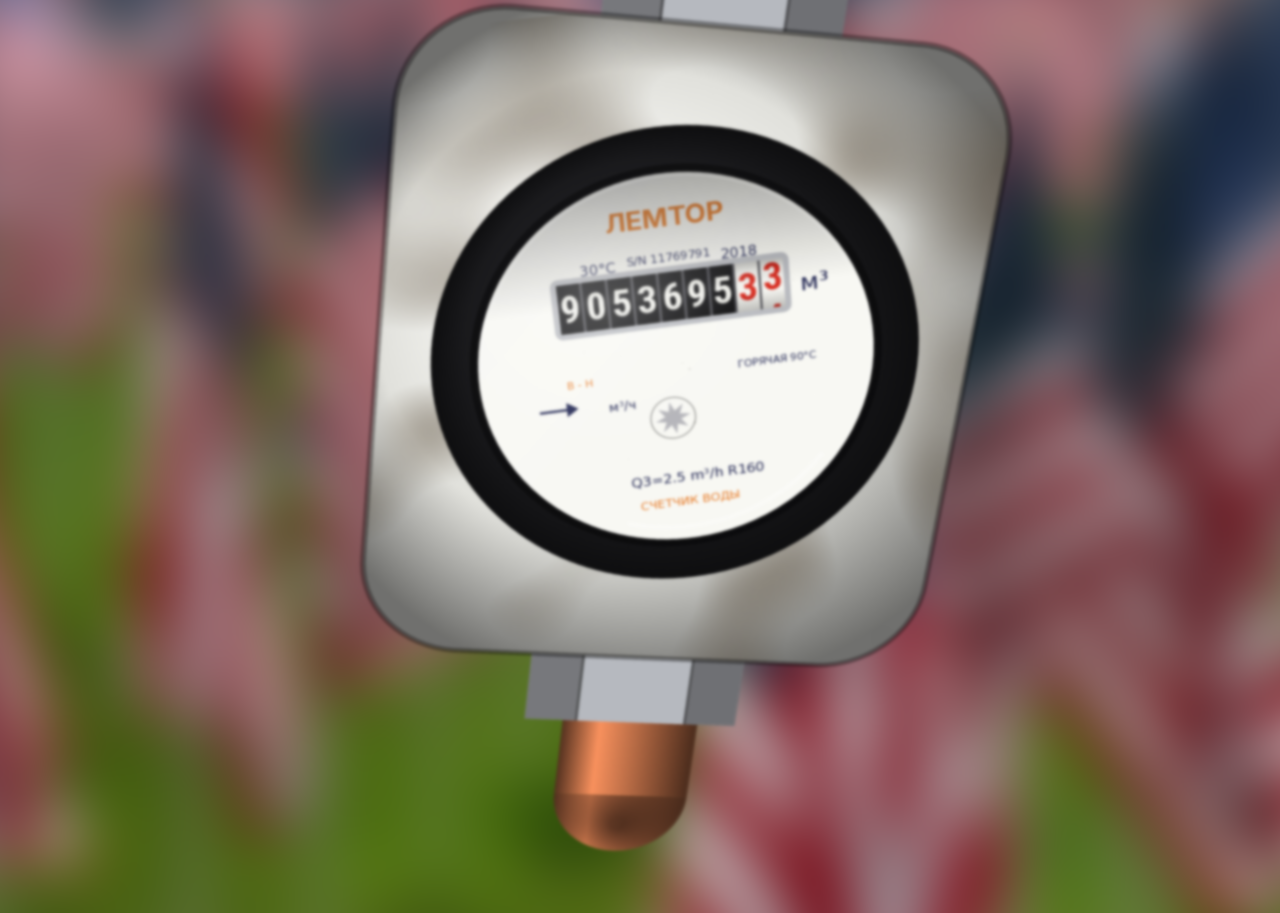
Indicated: 9053695.33m³
